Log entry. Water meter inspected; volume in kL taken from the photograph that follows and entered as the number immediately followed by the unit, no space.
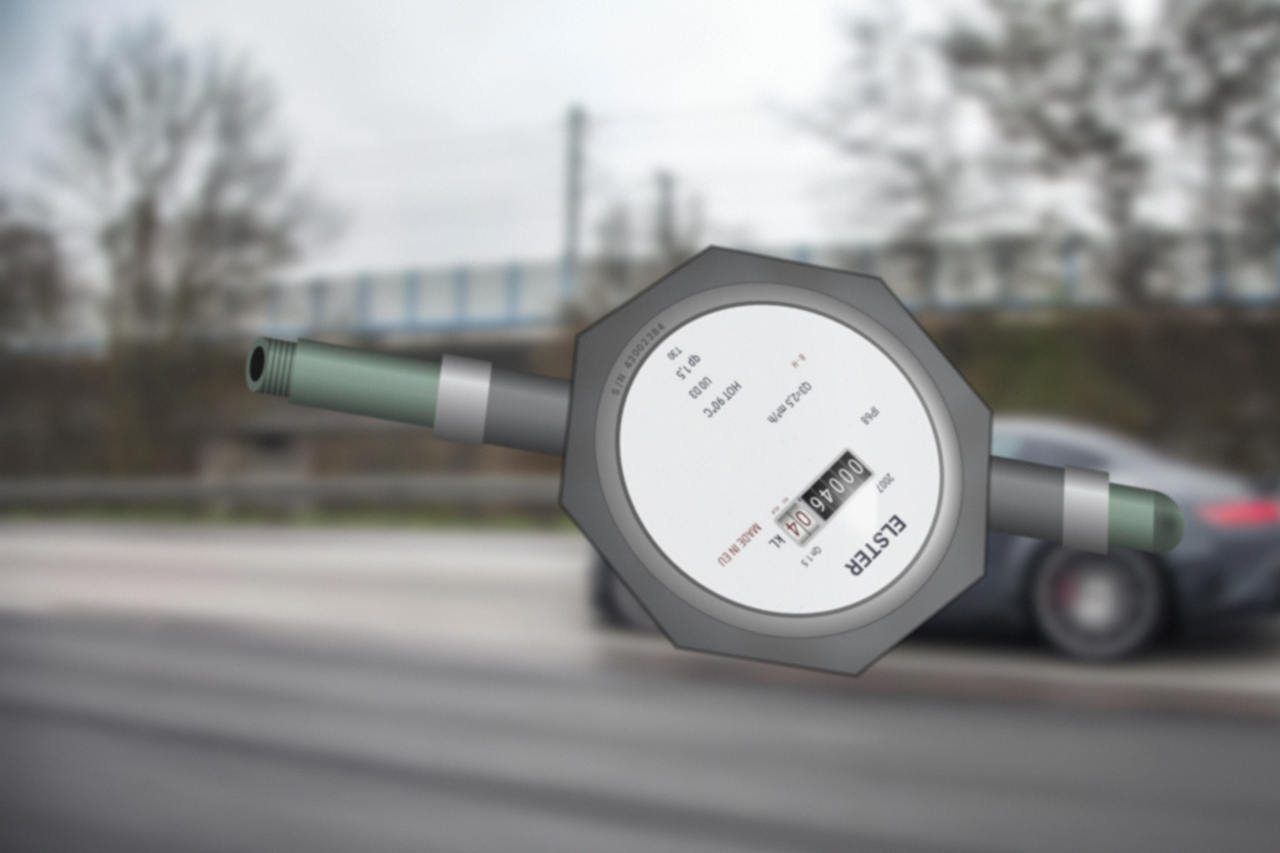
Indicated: 46.04kL
